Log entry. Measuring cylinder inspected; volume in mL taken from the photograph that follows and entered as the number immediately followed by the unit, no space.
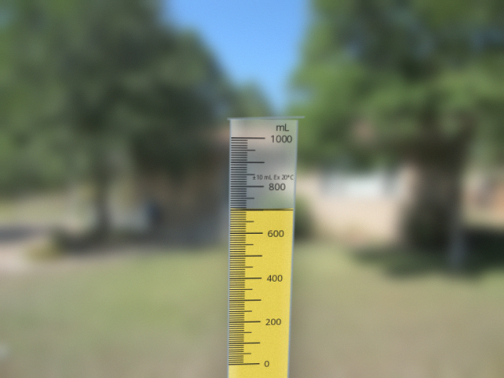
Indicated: 700mL
